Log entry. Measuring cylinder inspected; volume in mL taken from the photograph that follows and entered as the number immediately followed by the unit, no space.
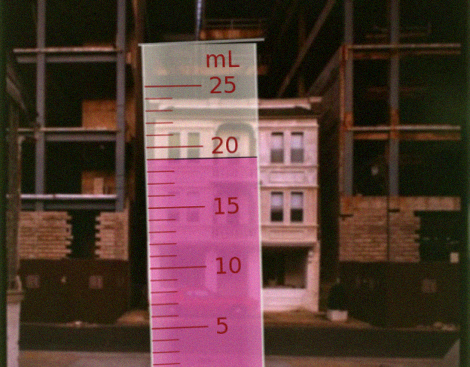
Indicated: 19mL
